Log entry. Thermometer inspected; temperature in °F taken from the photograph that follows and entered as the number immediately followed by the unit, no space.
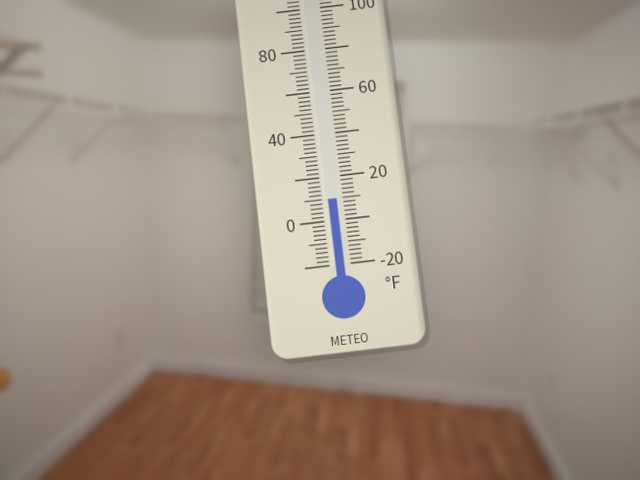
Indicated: 10°F
